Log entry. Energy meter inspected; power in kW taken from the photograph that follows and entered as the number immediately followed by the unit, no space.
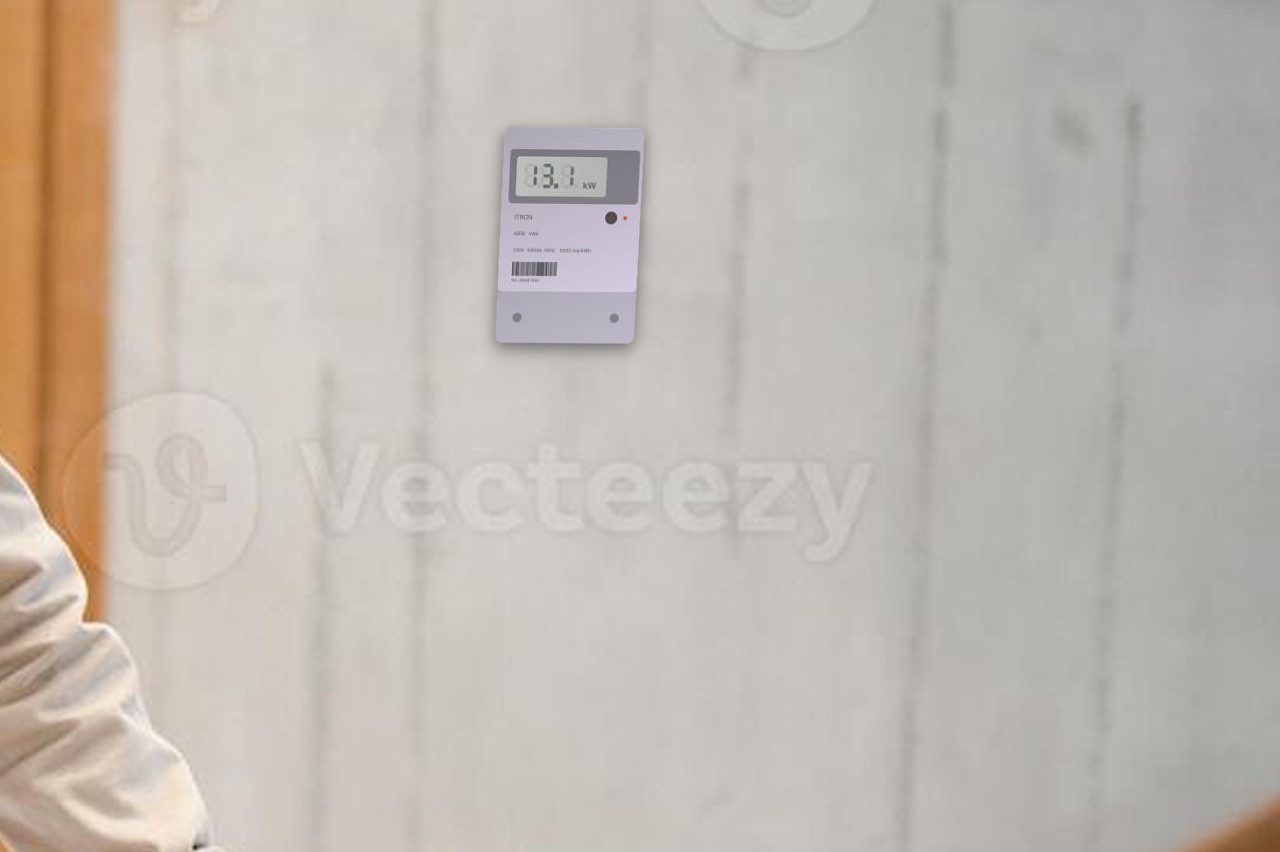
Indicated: 13.1kW
